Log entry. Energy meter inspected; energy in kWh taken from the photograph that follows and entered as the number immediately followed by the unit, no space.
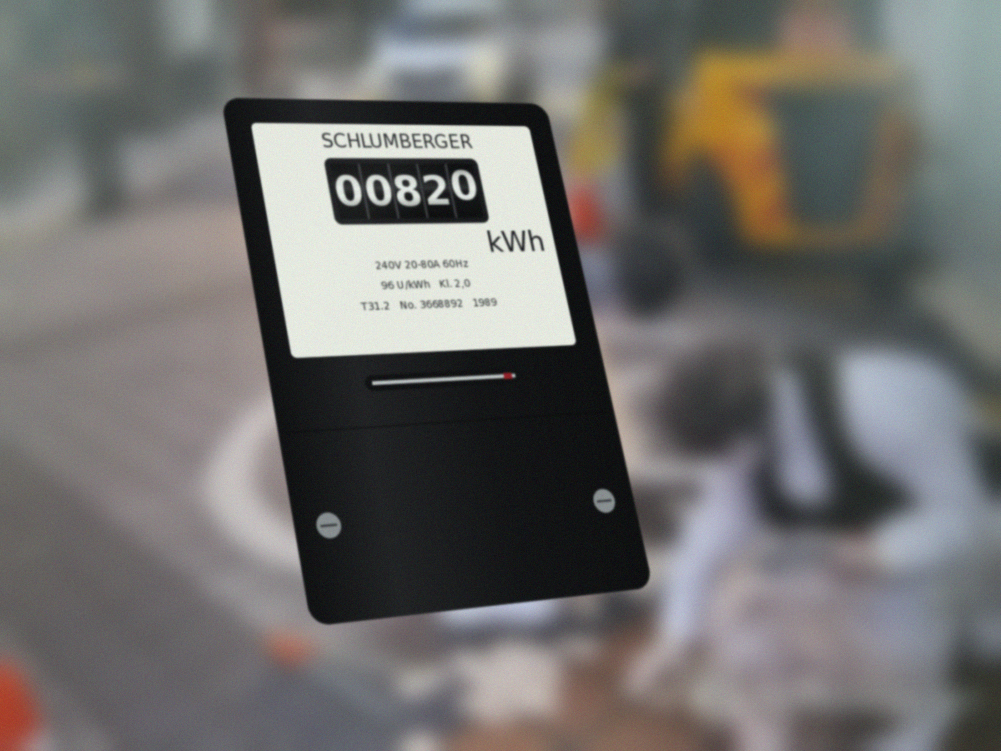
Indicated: 820kWh
